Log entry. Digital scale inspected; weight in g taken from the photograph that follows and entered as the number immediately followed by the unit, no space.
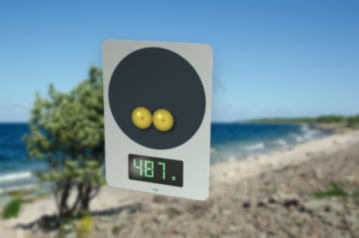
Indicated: 487g
